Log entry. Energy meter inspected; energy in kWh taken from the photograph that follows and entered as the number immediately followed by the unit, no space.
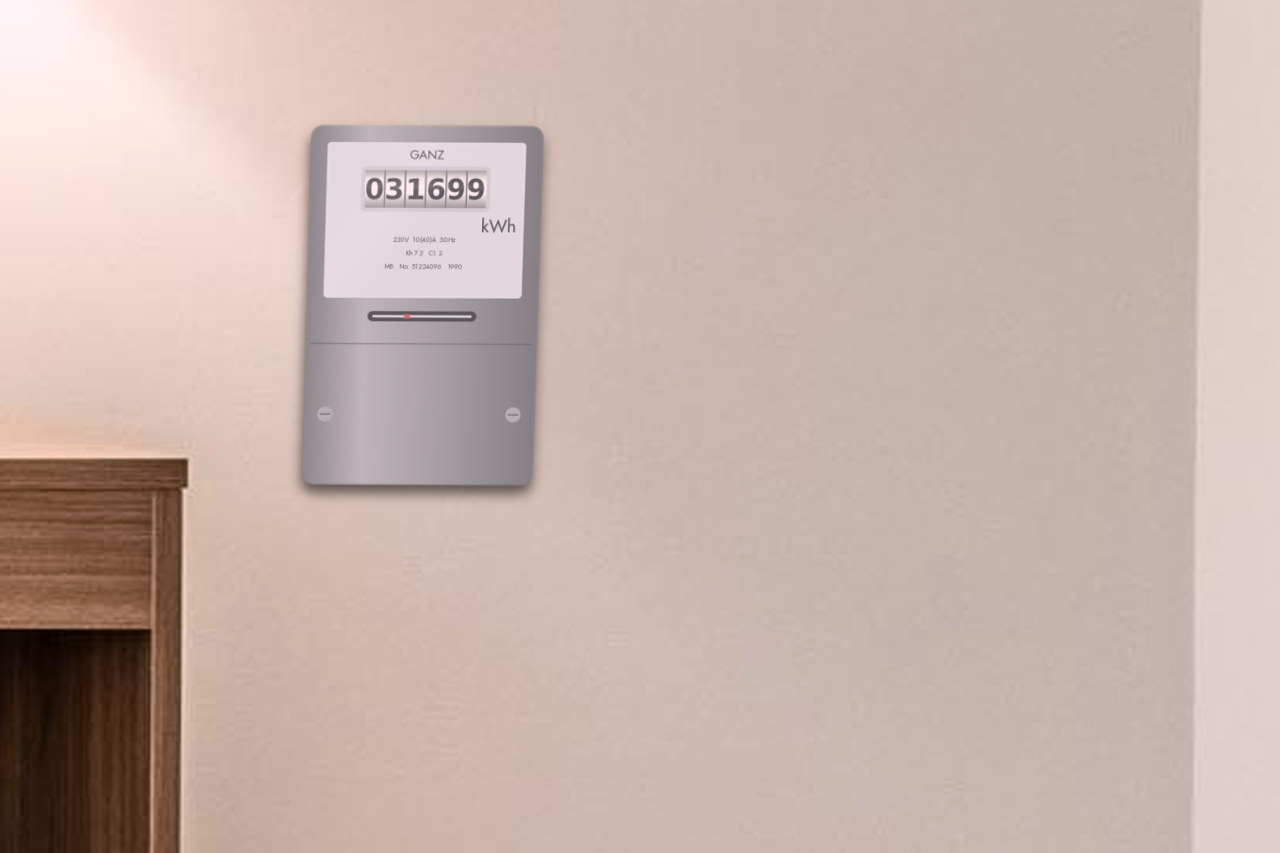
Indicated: 31699kWh
